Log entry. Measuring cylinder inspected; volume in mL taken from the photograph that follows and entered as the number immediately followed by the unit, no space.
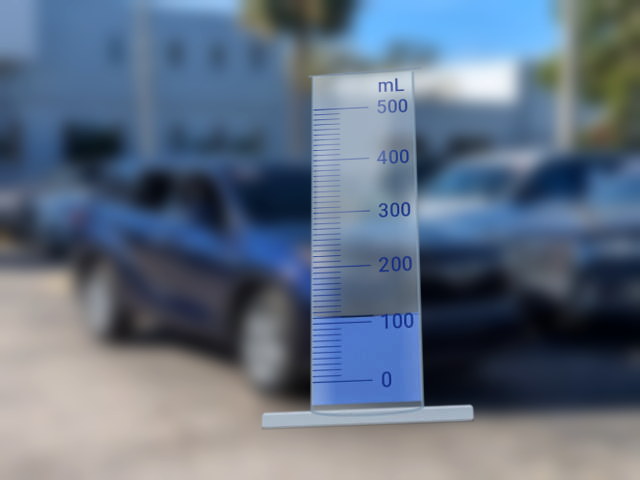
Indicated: 110mL
